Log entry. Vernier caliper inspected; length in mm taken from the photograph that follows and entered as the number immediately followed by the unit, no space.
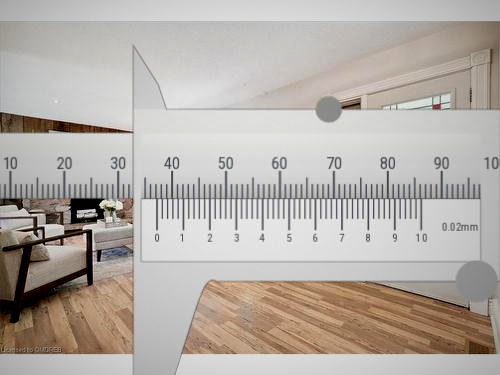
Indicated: 37.2mm
